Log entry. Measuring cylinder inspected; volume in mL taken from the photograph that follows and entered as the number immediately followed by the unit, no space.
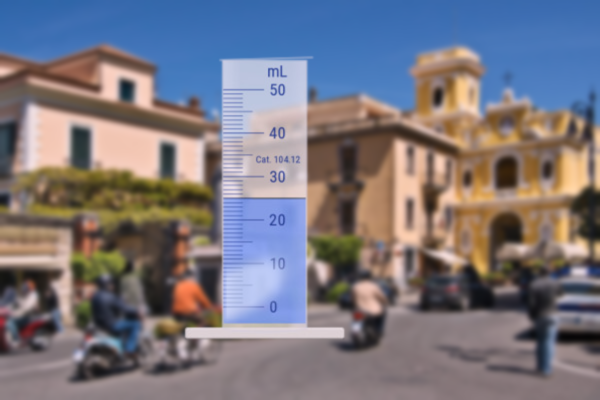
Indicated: 25mL
